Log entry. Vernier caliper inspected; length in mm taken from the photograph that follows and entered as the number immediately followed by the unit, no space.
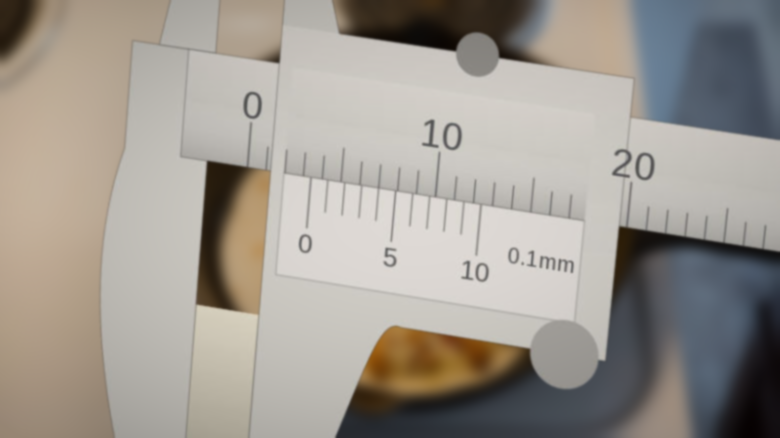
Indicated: 3.4mm
